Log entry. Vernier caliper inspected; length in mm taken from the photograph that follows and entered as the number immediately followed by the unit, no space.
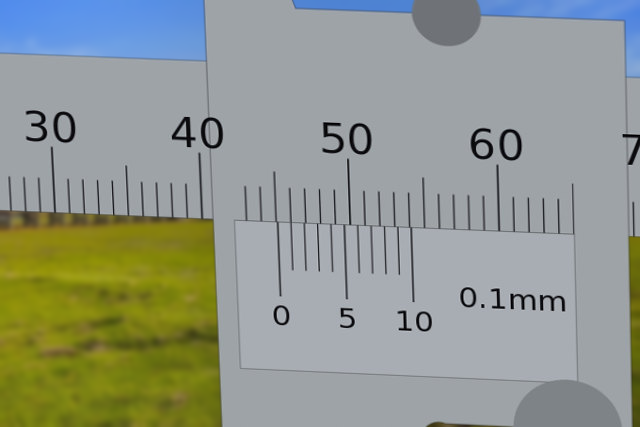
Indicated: 45.1mm
